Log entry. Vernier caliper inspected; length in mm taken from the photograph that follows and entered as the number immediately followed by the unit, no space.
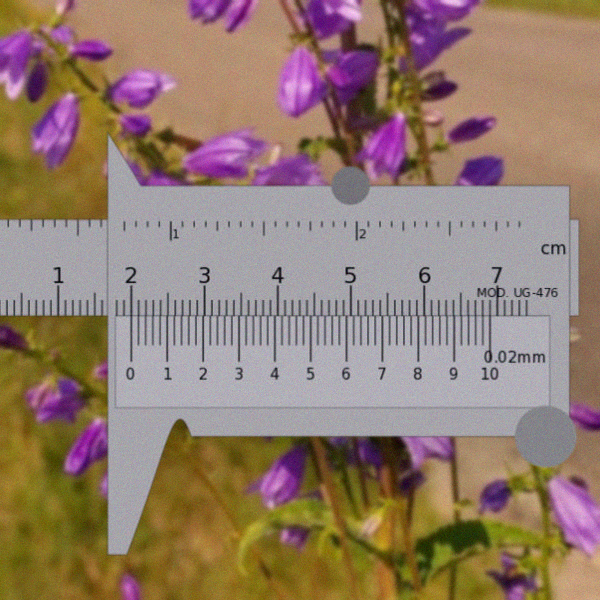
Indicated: 20.0mm
